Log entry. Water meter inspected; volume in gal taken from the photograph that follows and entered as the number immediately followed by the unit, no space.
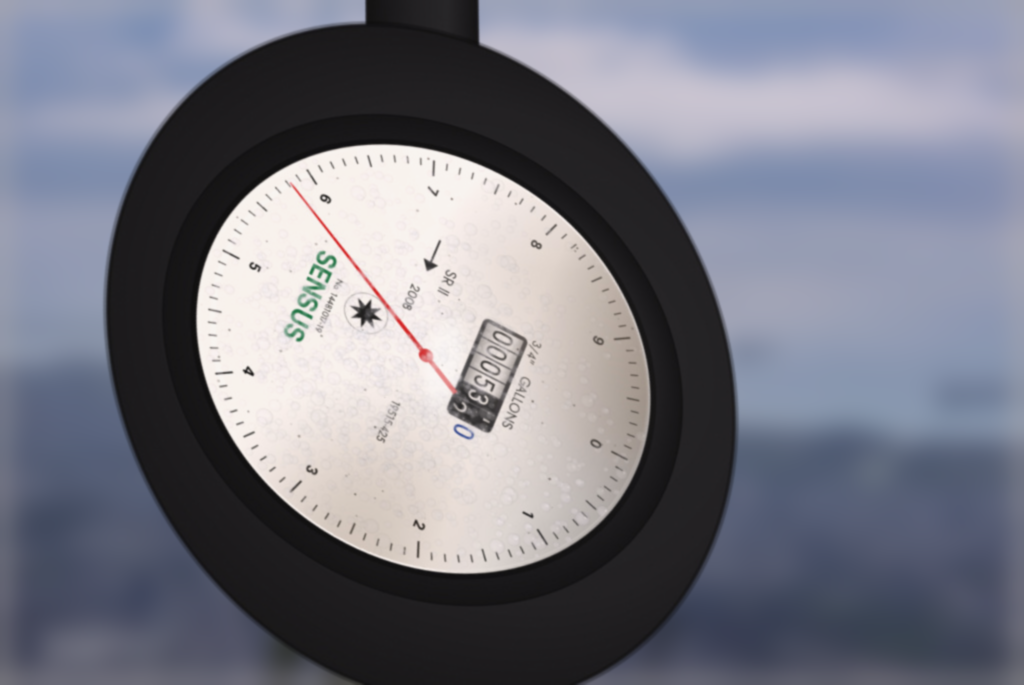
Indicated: 5315.8gal
